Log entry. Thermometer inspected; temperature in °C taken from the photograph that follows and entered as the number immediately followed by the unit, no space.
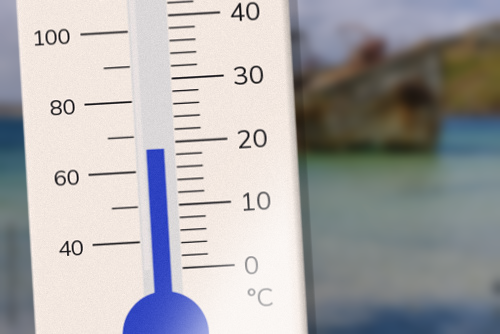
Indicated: 19°C
